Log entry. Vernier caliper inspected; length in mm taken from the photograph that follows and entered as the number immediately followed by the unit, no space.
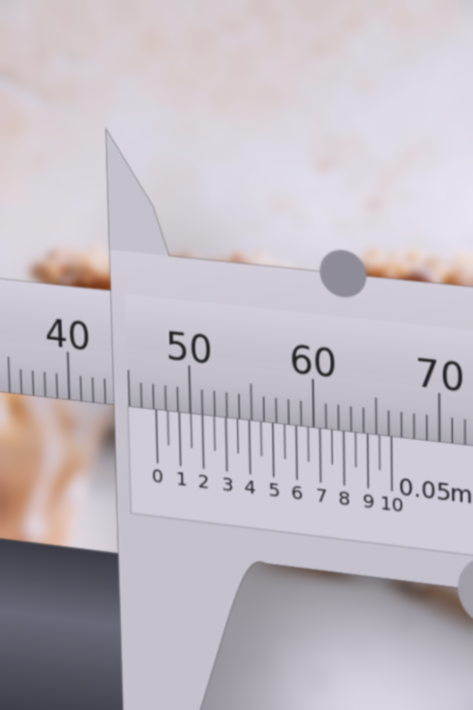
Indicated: 47.2mm
